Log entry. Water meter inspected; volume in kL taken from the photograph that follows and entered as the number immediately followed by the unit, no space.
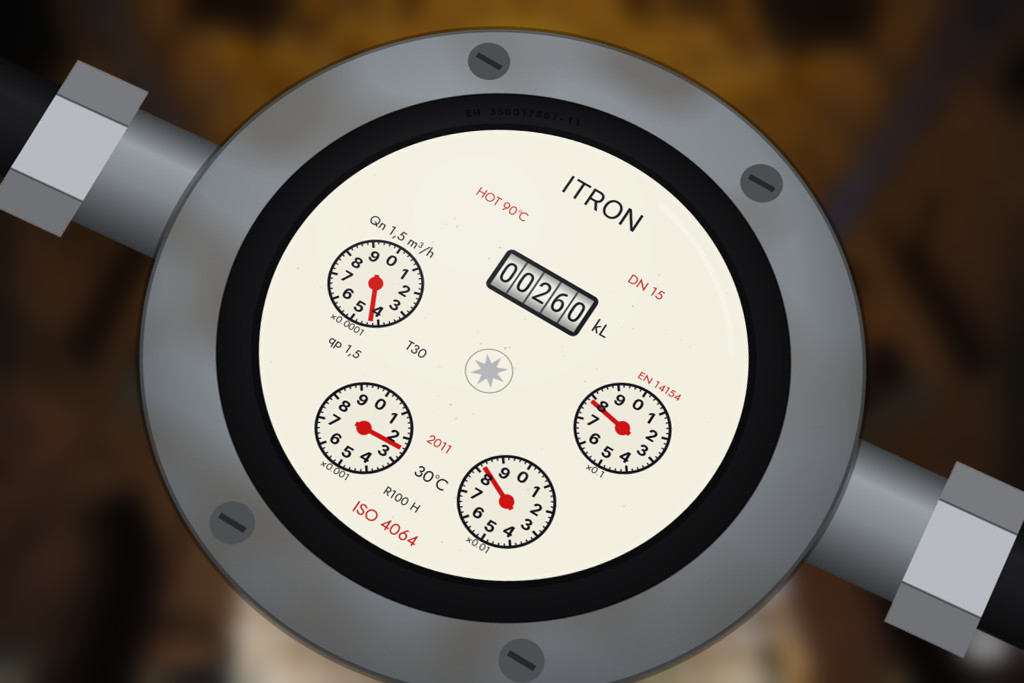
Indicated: 260.7824kL
